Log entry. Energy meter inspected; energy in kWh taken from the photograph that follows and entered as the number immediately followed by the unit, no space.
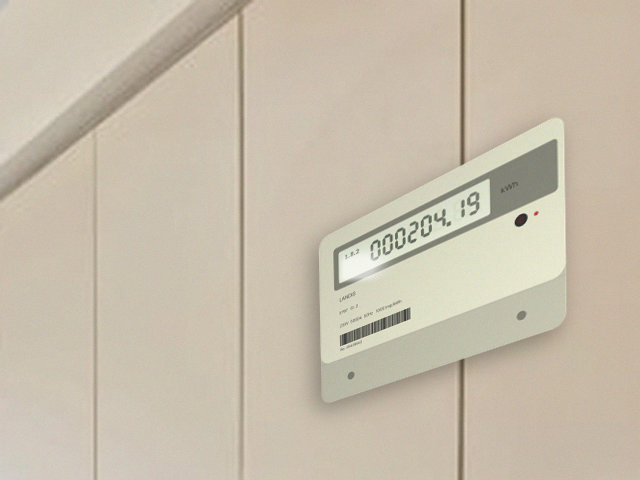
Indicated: 204.19kWh
